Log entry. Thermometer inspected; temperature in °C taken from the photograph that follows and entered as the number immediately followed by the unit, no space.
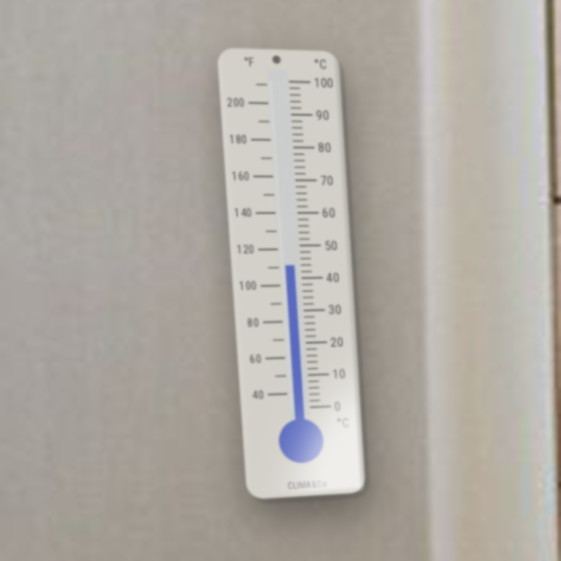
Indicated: 44°C
